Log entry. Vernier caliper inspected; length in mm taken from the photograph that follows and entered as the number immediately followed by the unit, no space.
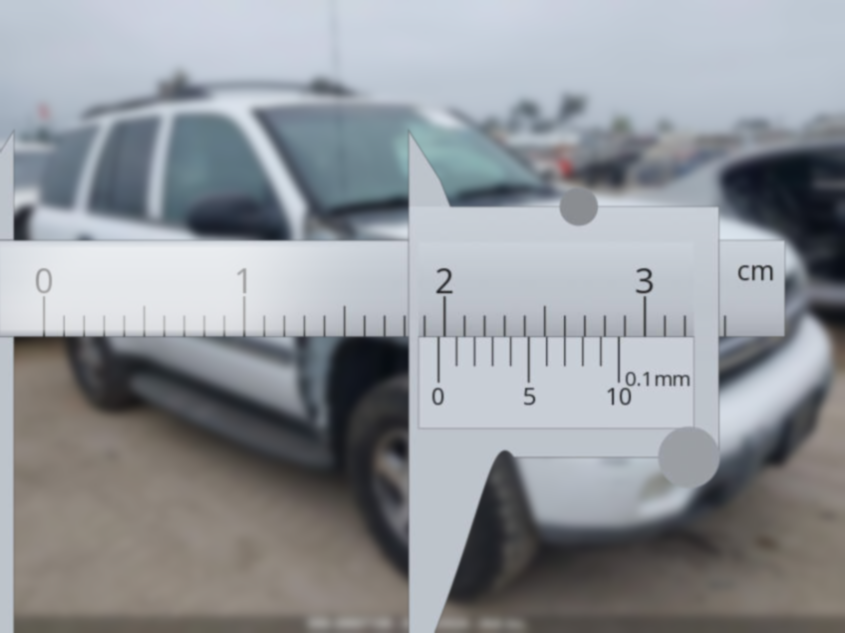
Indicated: 19.7mm
